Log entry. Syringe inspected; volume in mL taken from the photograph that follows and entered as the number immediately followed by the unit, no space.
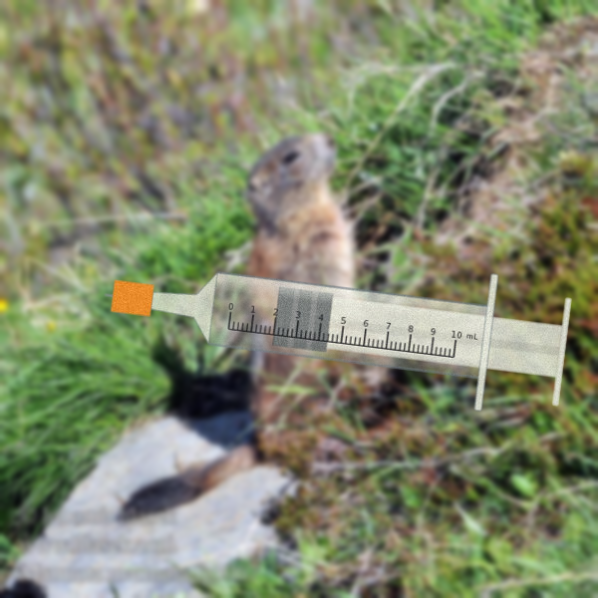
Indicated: 2mL
